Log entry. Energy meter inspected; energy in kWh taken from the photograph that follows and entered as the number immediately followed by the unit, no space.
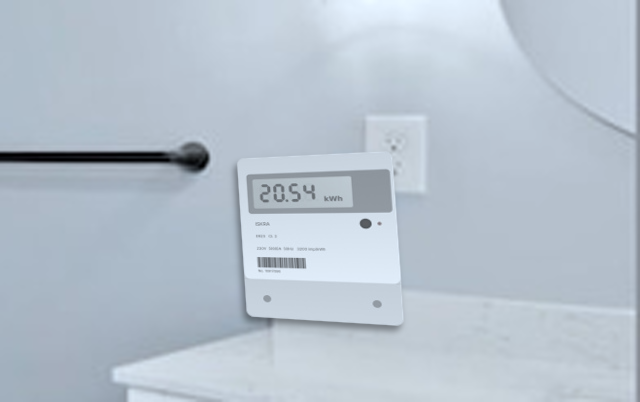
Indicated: 20.54kWh
